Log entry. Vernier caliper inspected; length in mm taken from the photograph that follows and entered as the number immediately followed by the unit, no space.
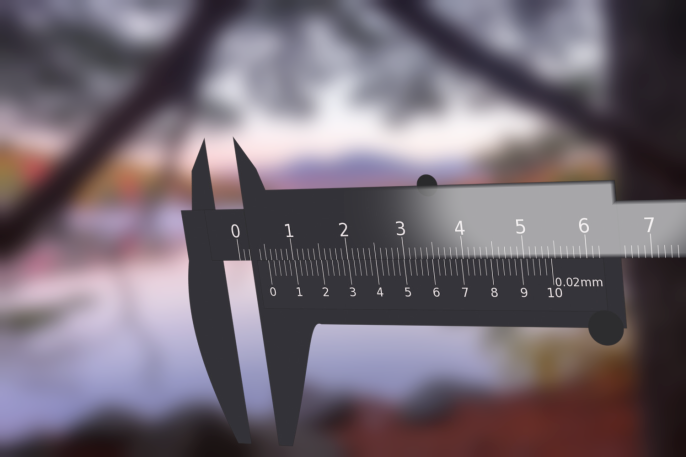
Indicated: 5.4mm
